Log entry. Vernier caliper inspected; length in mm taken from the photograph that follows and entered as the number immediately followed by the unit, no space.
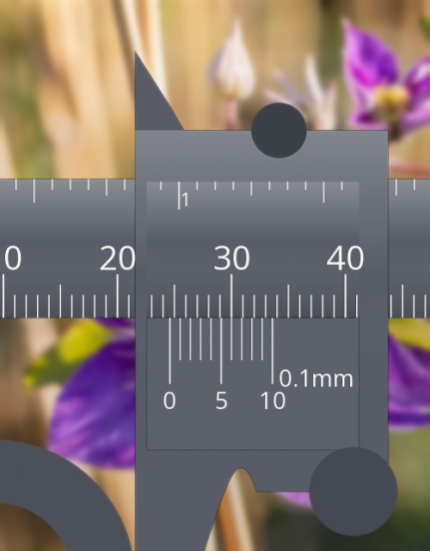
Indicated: 24.6mm
